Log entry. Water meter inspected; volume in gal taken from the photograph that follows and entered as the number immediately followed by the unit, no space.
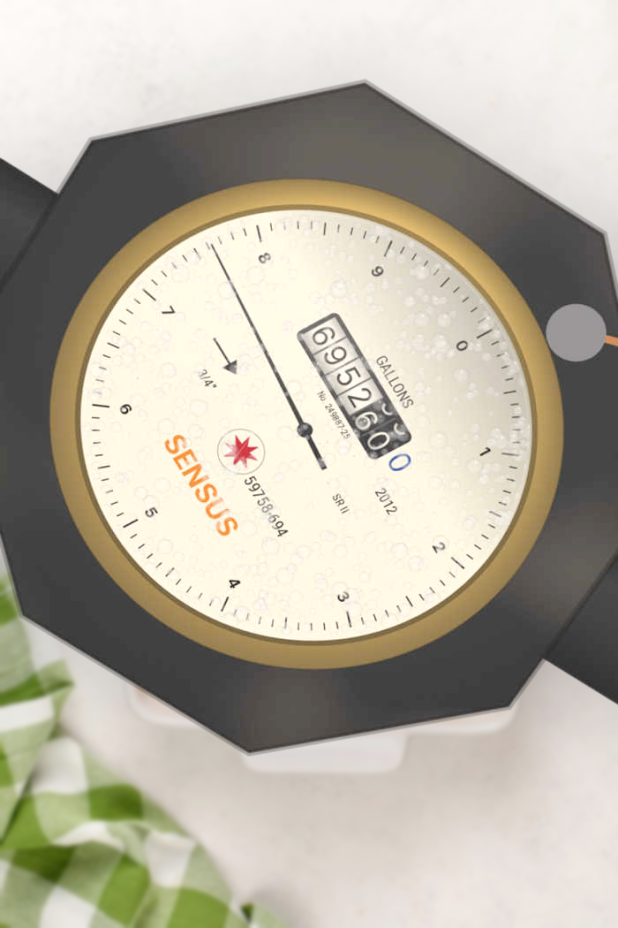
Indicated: 6952597.6gal
